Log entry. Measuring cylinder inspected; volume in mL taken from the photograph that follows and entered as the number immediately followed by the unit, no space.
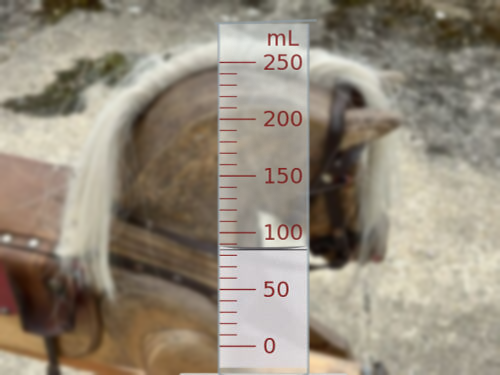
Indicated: 85mL
